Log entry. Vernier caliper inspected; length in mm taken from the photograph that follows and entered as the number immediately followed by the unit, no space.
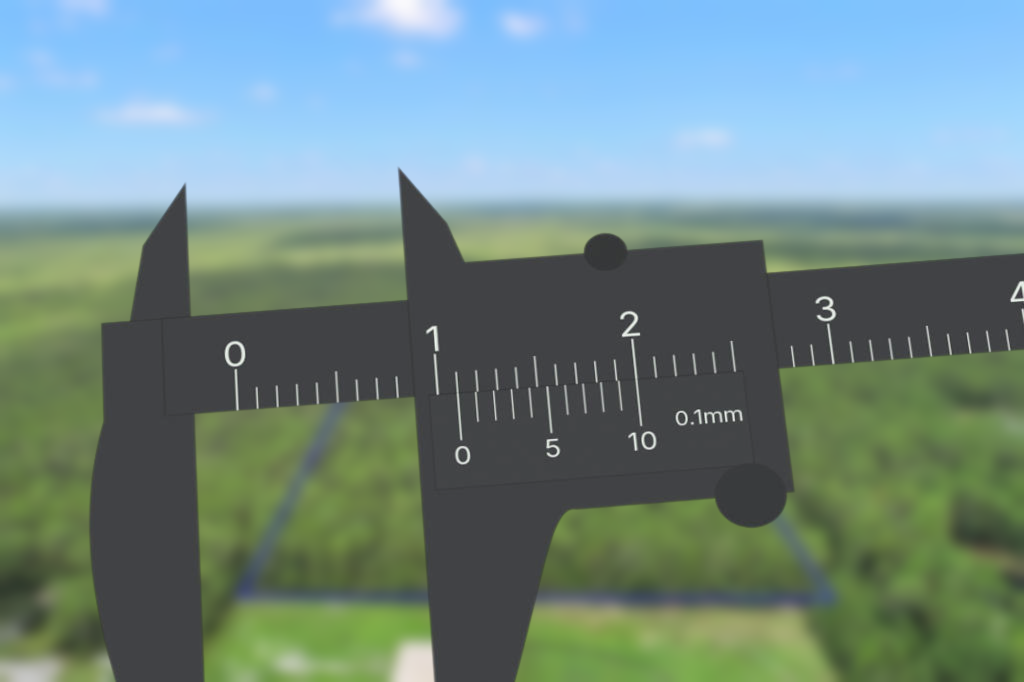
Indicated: 11.0mm
